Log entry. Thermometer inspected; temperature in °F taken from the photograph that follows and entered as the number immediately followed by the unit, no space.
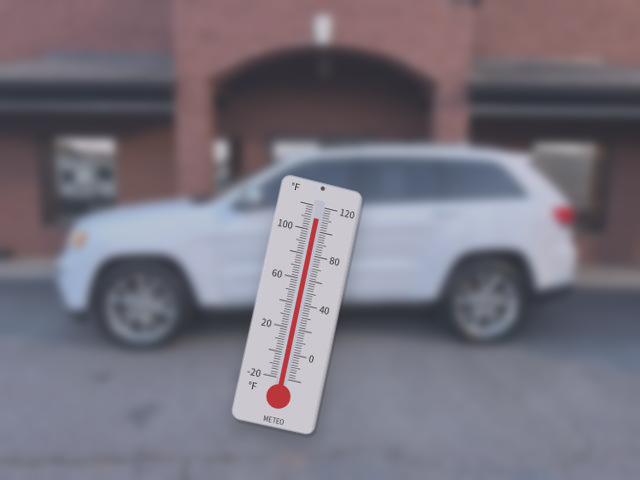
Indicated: 110°F
